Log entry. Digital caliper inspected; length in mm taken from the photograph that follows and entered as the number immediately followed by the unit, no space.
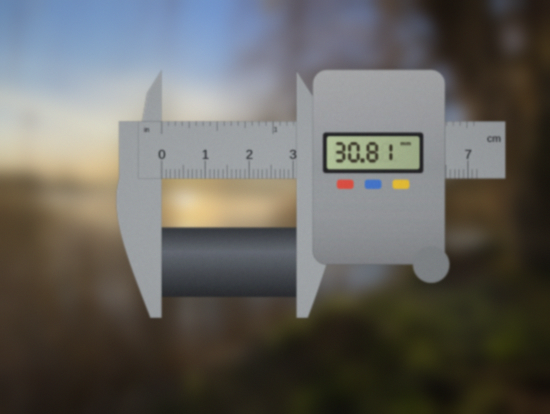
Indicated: 30.81mm
